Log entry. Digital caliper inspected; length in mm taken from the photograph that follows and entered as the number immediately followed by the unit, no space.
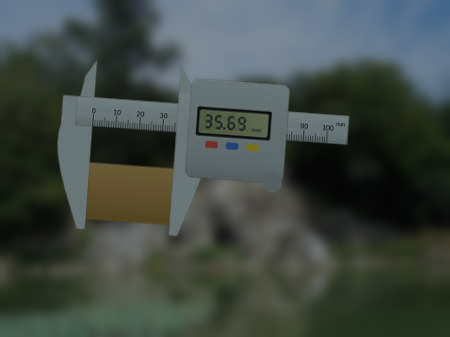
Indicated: 35.69mm
